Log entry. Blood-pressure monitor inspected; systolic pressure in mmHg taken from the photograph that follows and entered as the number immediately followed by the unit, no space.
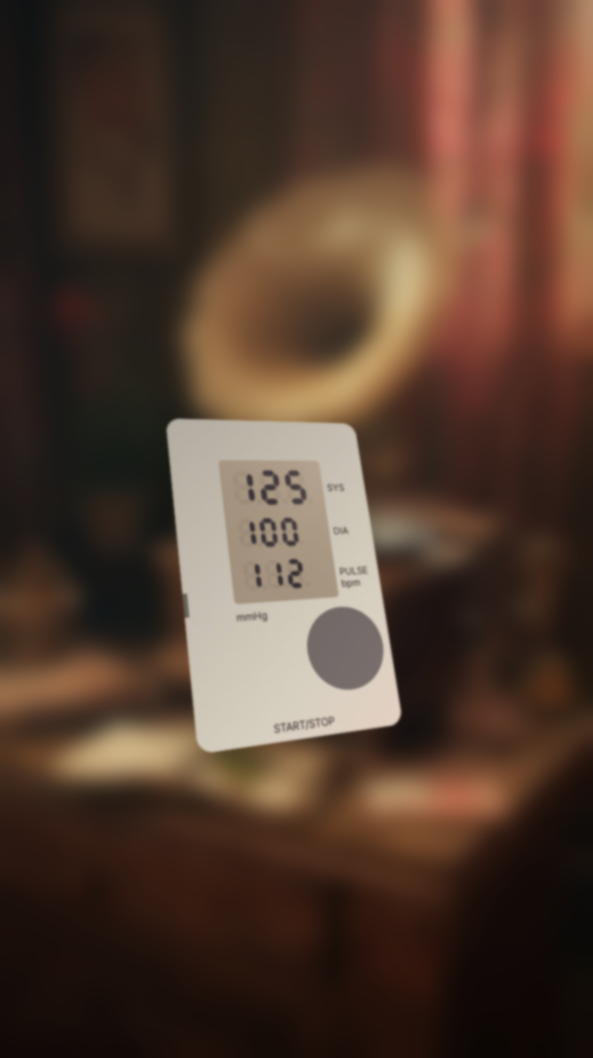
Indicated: 125mmHg
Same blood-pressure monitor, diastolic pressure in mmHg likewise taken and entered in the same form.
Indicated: 100mmHg
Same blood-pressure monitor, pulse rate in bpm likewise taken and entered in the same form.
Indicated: 112bpm
